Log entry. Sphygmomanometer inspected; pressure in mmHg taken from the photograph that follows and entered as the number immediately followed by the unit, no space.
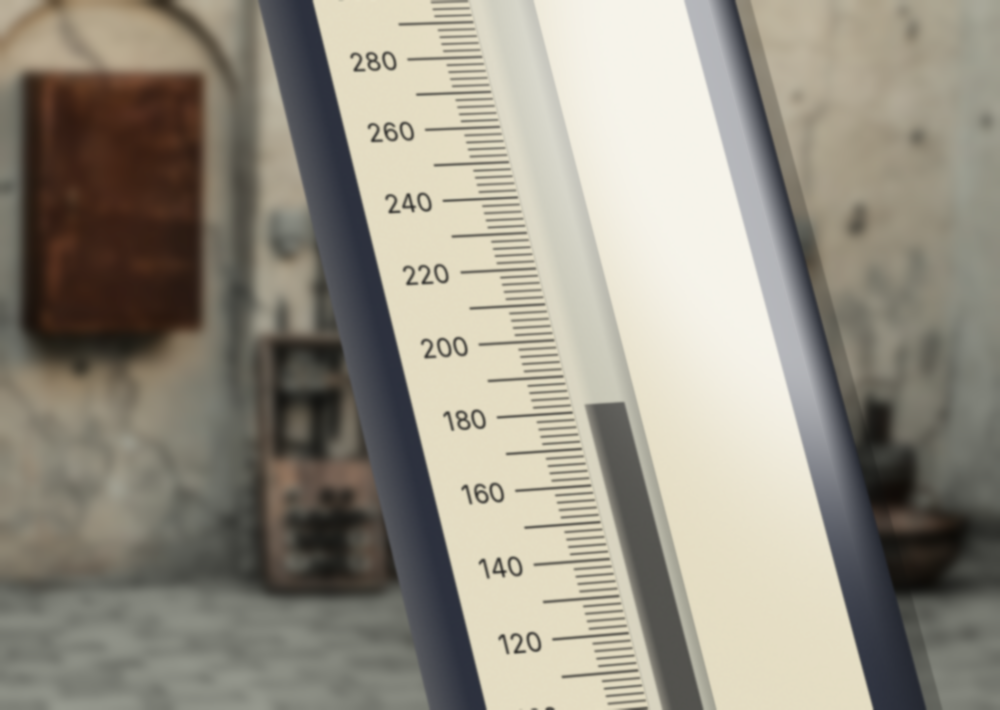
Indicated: 182mmHg
